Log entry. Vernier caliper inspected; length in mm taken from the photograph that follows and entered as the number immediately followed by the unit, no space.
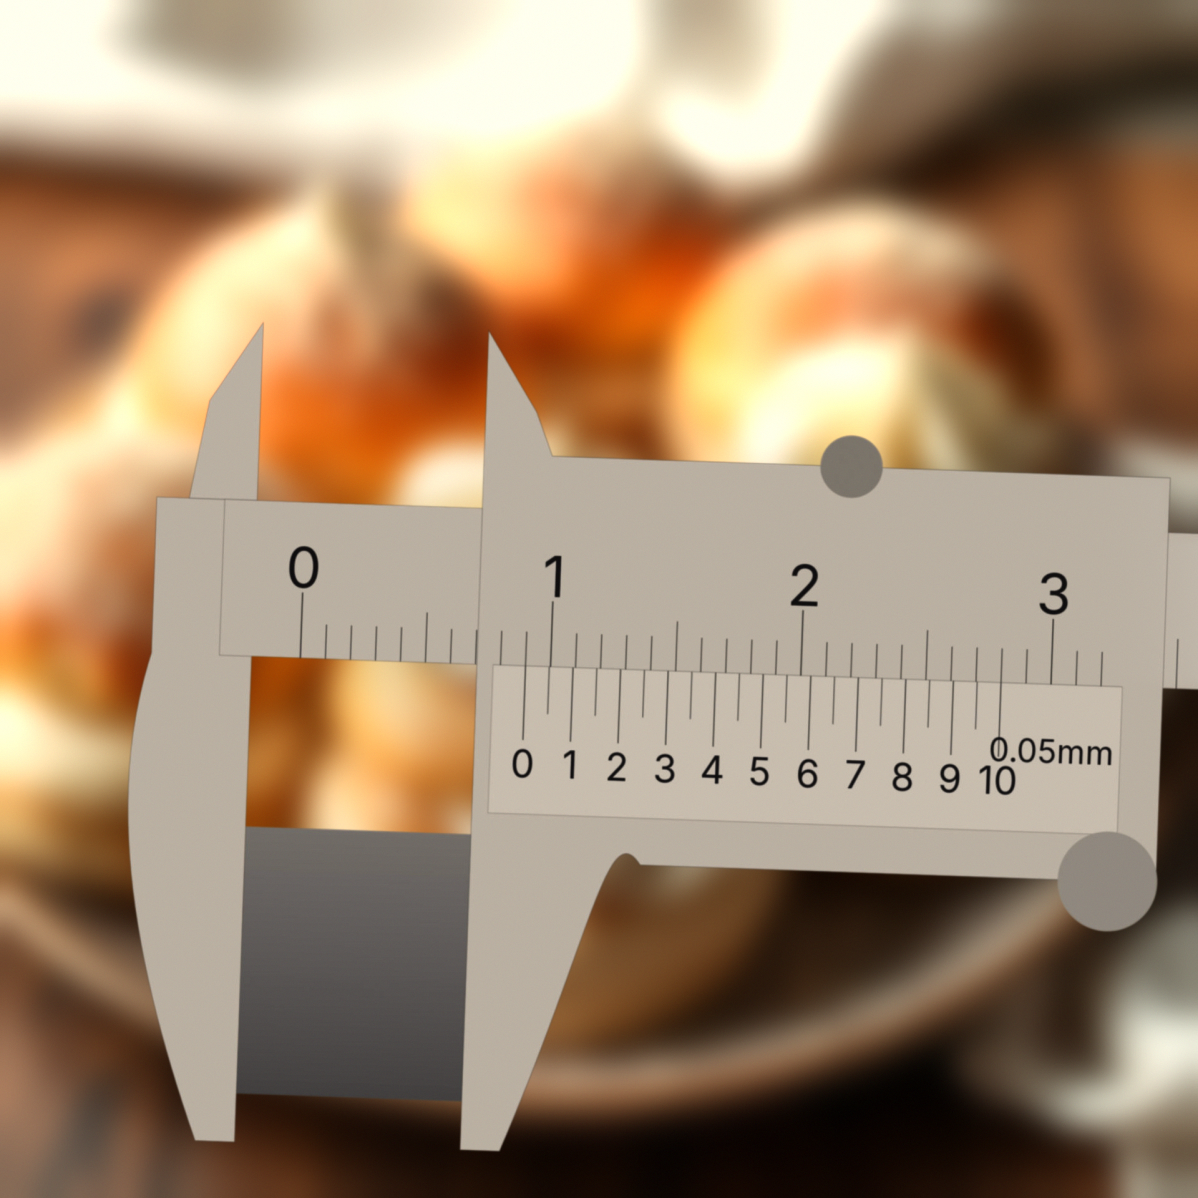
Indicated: 9.00mm
